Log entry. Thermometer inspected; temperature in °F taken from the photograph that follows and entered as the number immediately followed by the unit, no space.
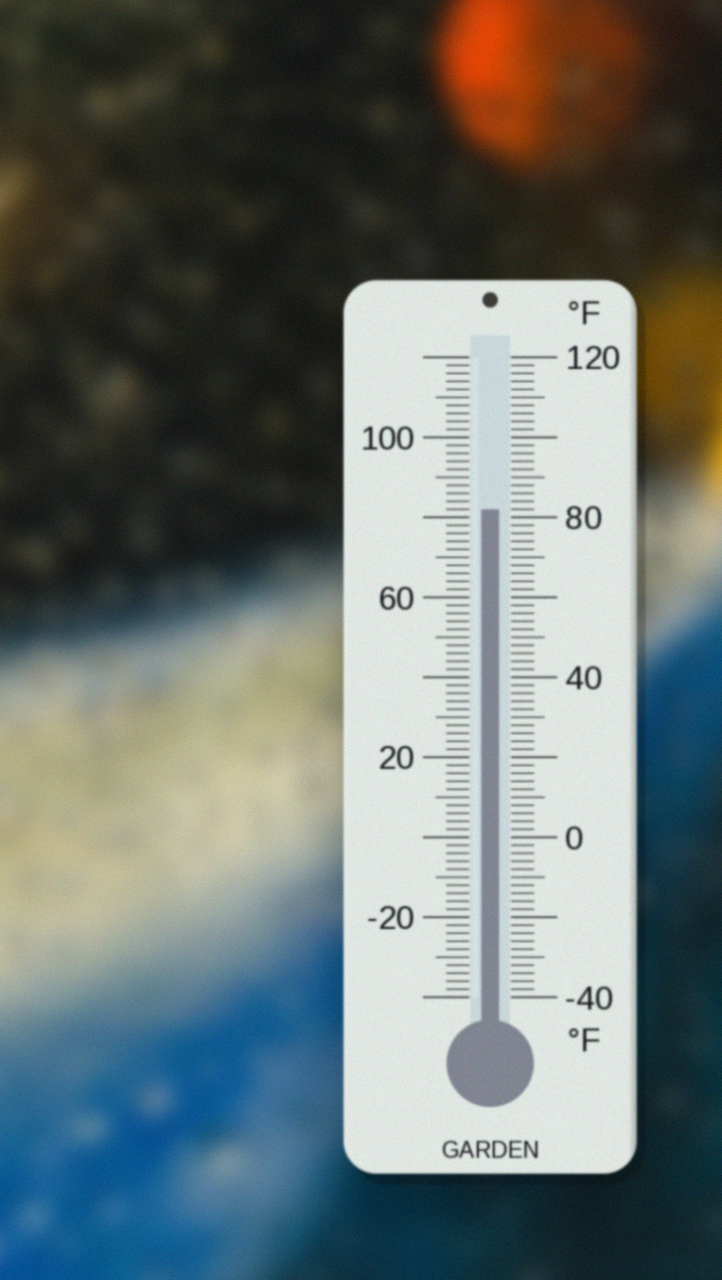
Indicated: 82°F
